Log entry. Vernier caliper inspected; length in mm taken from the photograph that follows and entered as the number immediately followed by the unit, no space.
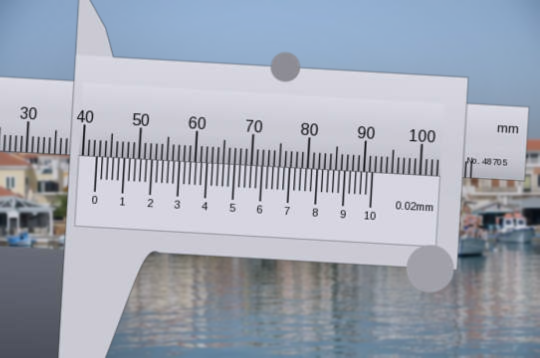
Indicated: 42.5mm
